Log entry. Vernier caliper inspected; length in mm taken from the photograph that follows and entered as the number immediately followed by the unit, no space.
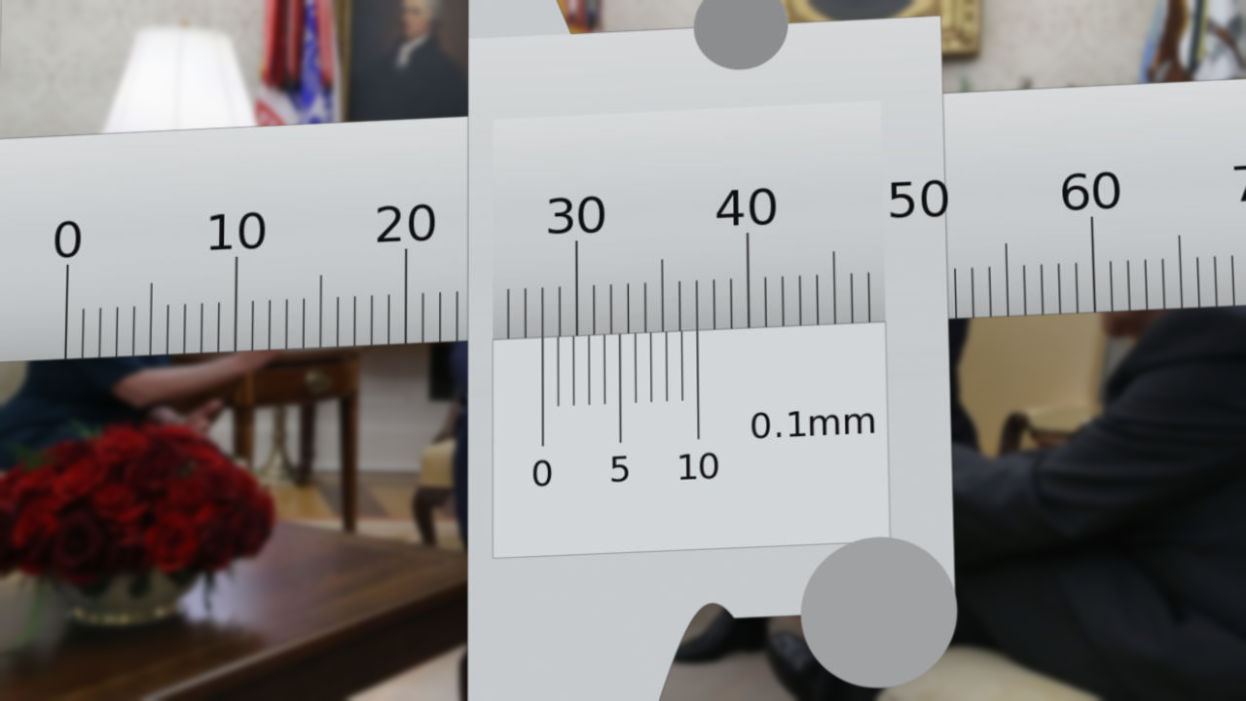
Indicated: 28.0mm
